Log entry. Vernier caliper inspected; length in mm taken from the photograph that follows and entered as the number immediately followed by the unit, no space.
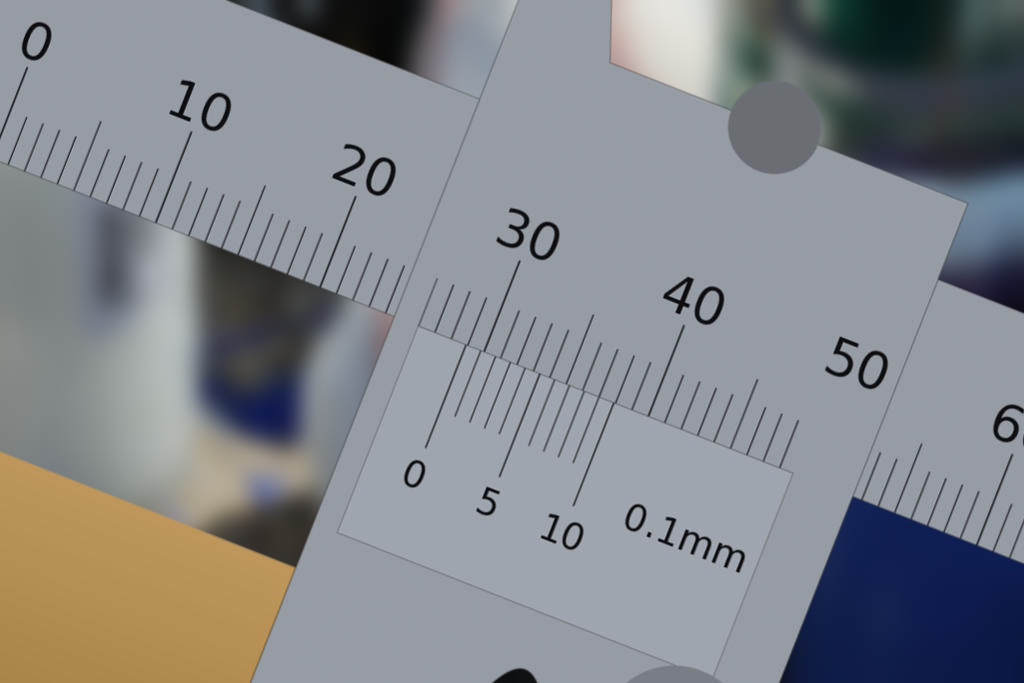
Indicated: 28.9mm
